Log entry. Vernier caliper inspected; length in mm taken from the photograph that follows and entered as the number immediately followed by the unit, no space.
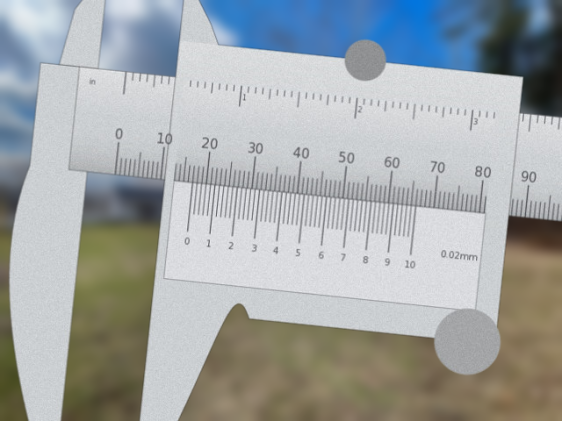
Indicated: 17.0mm
